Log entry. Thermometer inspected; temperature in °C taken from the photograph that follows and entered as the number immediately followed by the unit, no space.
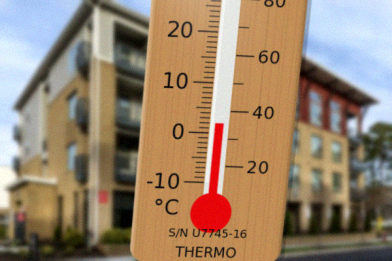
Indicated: 2°C
